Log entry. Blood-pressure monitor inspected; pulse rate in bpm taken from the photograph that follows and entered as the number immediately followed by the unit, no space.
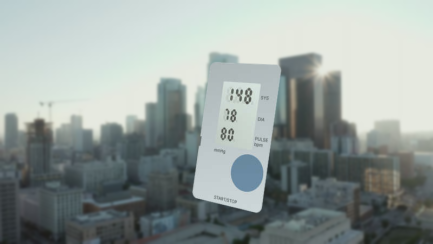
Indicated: 80bpm
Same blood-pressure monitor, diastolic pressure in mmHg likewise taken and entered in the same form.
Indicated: 78mmHg
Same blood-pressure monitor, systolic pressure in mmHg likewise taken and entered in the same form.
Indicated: 148mmHg
